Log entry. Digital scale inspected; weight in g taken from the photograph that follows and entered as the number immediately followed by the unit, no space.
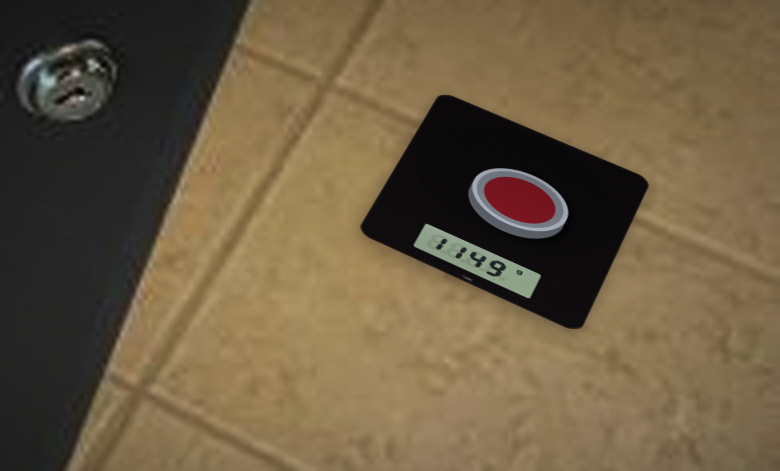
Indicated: 1149g
